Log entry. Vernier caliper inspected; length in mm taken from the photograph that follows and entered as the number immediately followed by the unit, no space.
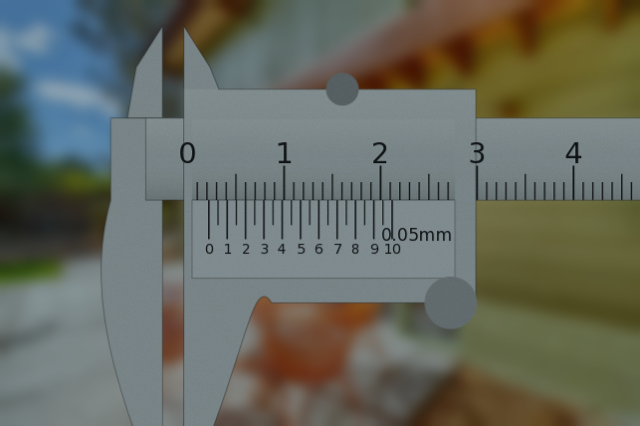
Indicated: 2.2mm
